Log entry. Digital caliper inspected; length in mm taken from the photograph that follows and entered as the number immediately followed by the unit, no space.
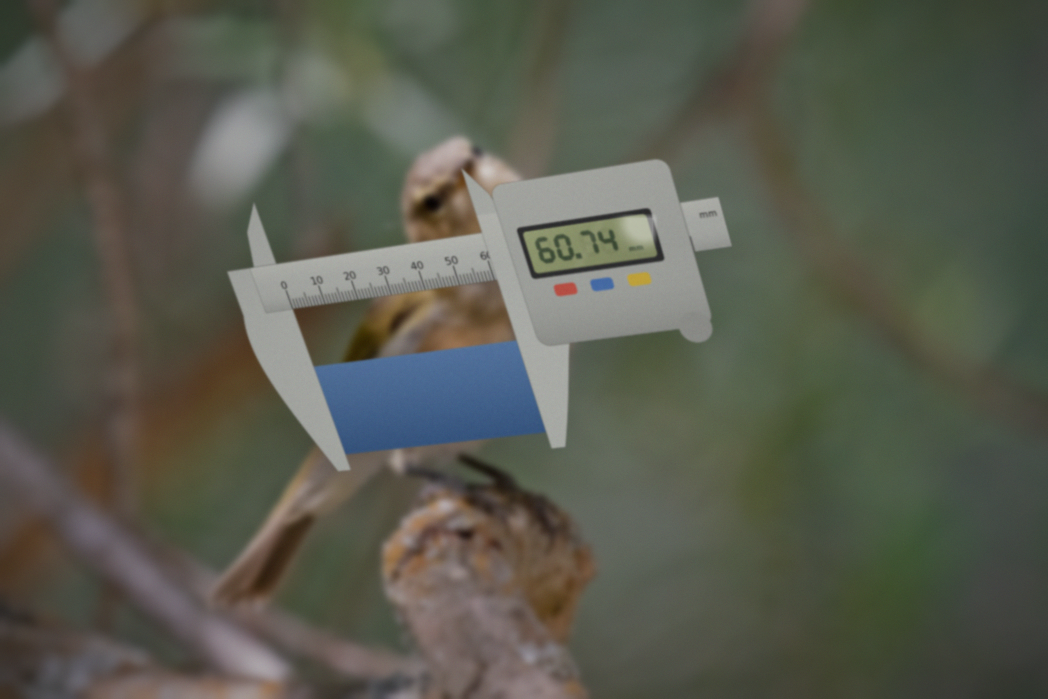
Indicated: 60.74mm
